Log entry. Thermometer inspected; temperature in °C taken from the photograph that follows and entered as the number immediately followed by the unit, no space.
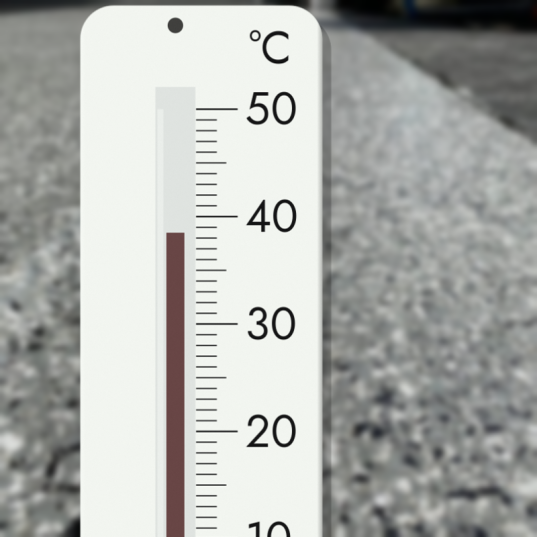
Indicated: 38.5°C
